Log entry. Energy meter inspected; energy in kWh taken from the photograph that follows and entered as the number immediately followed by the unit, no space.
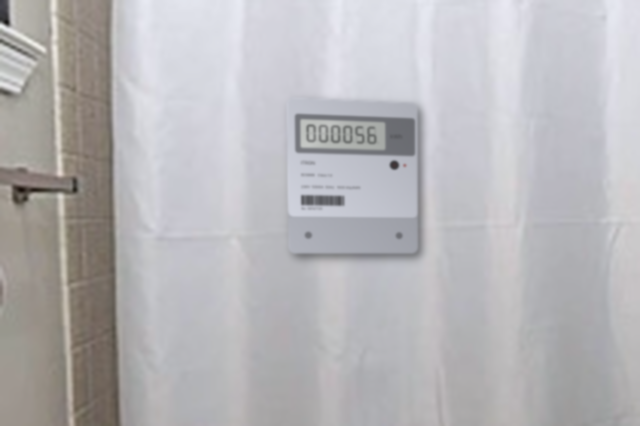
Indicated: 56kWh
